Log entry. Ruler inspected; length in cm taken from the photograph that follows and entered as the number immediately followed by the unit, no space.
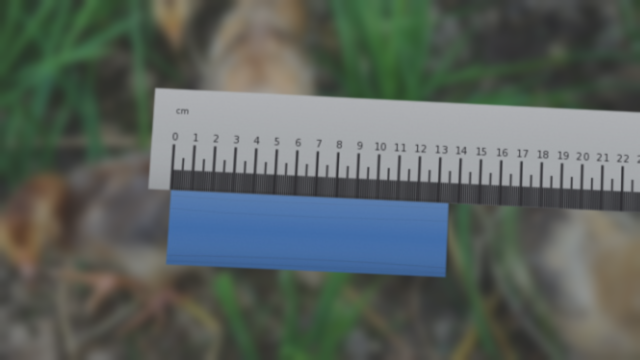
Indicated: 13.5cm
